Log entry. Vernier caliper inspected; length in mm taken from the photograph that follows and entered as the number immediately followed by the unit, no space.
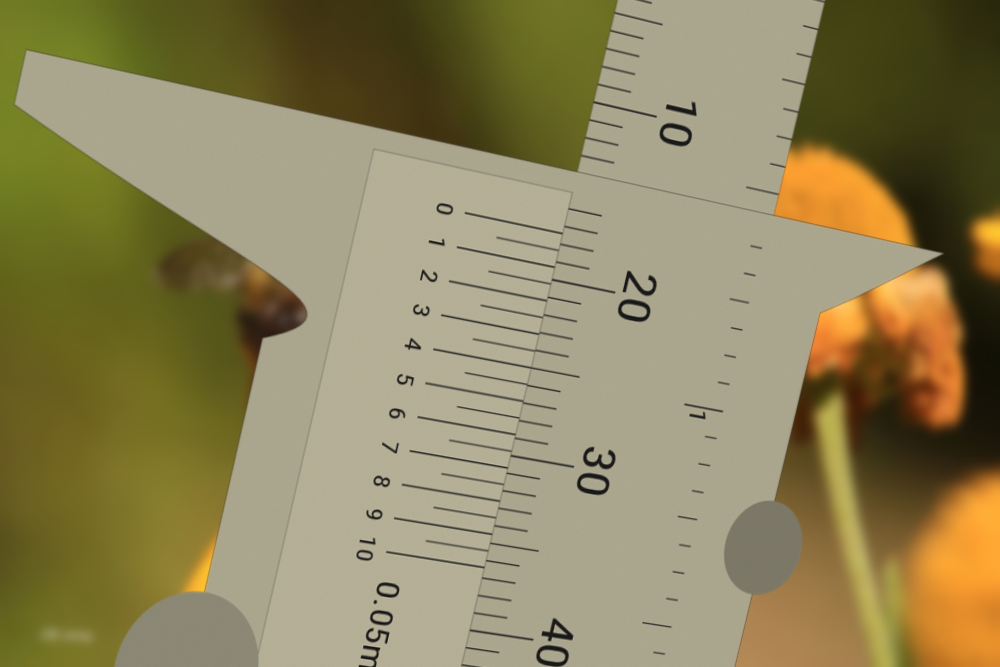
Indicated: 17.4mm
